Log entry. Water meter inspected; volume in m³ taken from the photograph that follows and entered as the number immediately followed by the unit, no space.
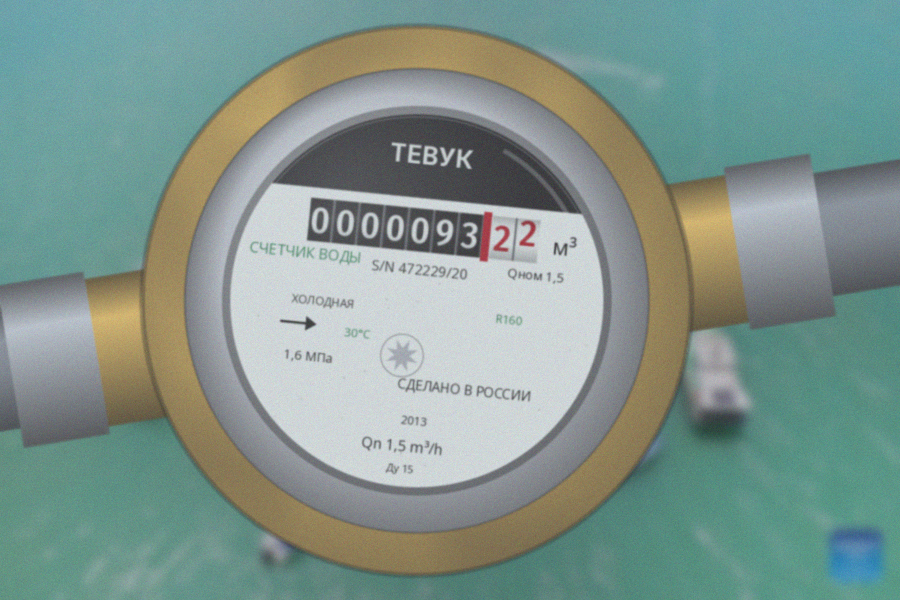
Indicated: 93.22m³
